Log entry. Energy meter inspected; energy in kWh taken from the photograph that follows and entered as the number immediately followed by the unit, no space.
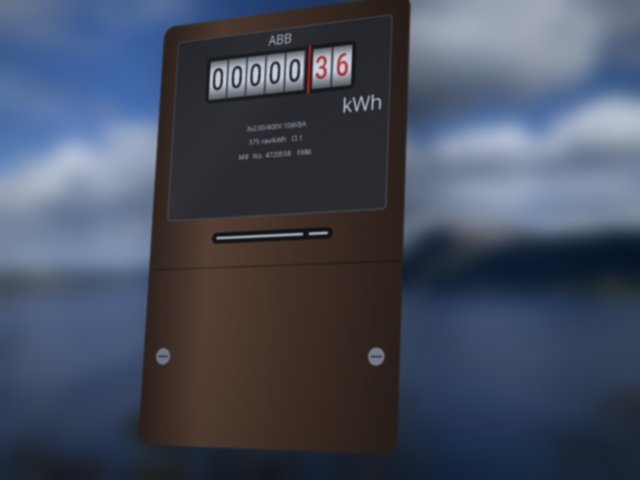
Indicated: 0.36kWh
